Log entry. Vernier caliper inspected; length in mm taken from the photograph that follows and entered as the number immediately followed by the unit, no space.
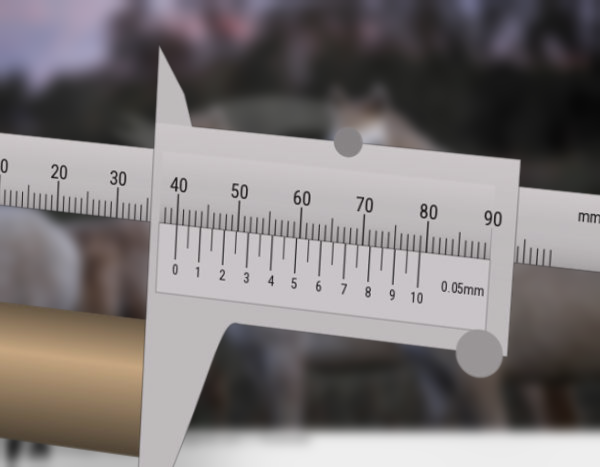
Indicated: 40.0mm
